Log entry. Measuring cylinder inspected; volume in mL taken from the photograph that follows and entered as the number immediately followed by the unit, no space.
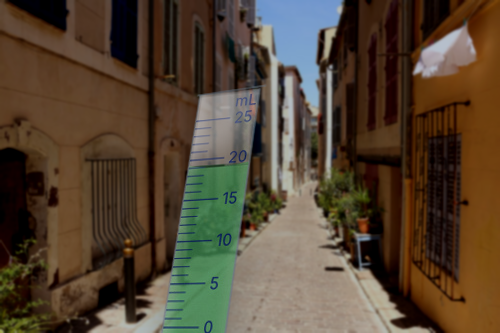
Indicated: 19mL
